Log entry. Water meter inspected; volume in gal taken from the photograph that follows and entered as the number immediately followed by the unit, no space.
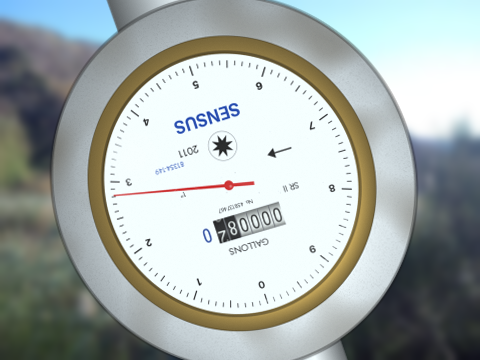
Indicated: 822.8gal
